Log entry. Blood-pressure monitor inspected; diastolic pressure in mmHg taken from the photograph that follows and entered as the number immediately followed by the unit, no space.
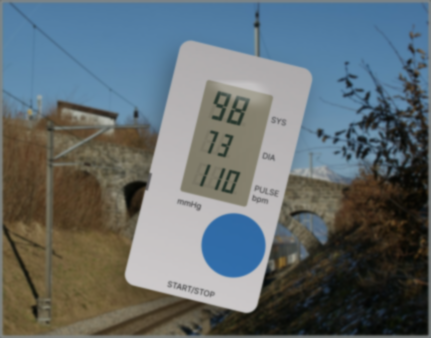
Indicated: 73mmHg
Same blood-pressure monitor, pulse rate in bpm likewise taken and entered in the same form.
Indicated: 110bpm
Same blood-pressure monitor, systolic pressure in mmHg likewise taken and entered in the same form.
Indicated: 98mmHg
